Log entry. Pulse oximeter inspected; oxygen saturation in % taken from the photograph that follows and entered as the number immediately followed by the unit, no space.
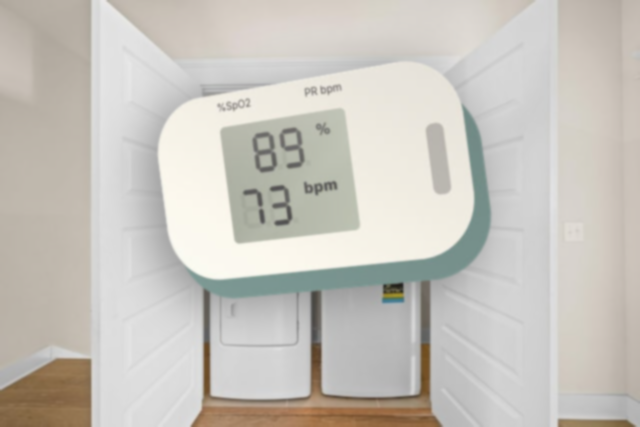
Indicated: 89%
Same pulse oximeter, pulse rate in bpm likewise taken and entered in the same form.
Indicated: 73bpm
